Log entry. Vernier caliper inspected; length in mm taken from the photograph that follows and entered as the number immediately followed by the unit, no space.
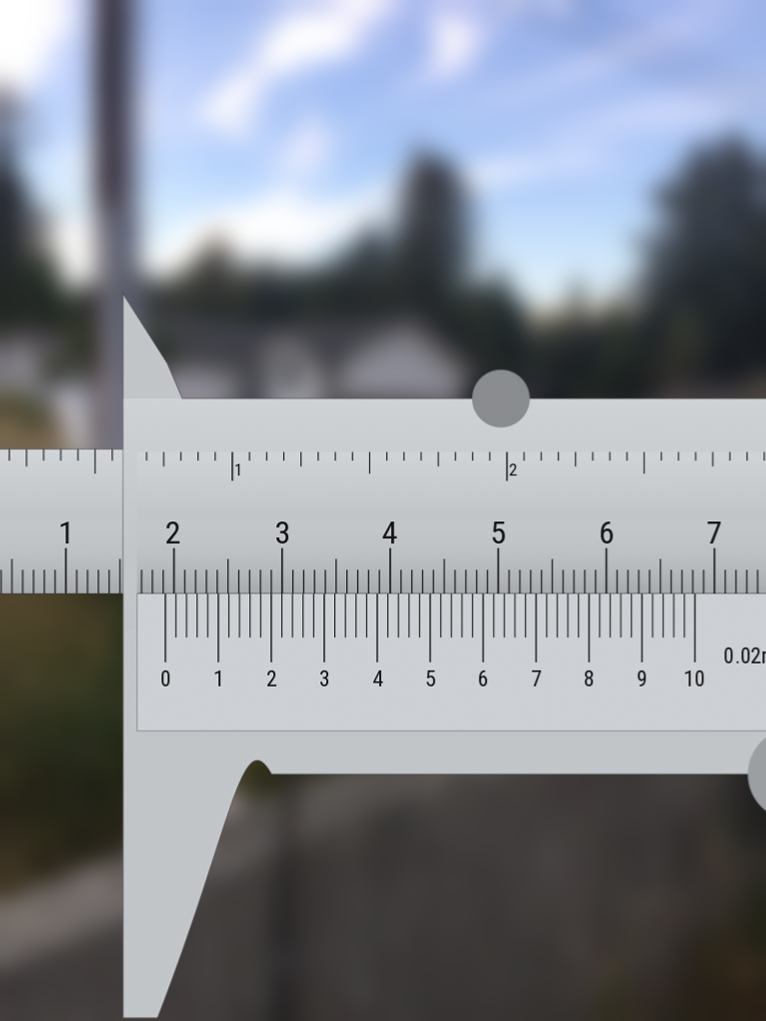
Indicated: 19.2mm
